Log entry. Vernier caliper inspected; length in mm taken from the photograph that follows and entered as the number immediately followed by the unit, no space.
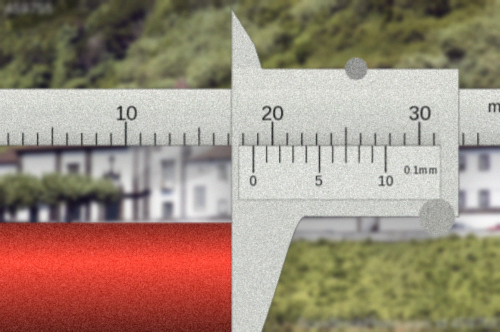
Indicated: 18.7mm
